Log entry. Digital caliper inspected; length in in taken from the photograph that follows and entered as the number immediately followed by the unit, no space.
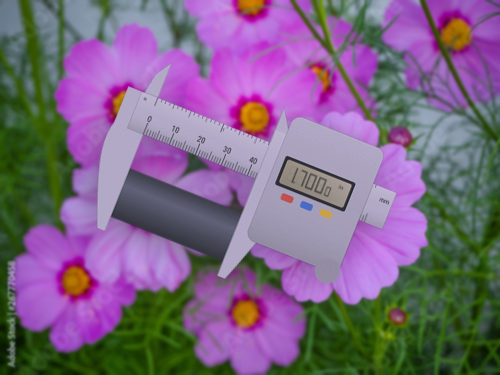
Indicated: 1.7000in
